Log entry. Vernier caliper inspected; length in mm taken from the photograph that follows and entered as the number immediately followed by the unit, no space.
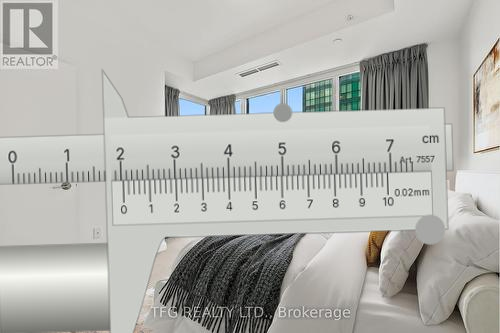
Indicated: 20.4mm
